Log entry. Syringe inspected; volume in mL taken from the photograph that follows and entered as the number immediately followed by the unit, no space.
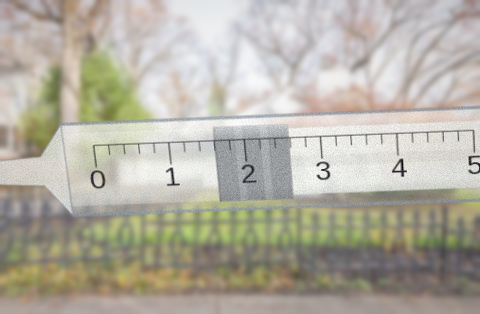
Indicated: 1.6mL
